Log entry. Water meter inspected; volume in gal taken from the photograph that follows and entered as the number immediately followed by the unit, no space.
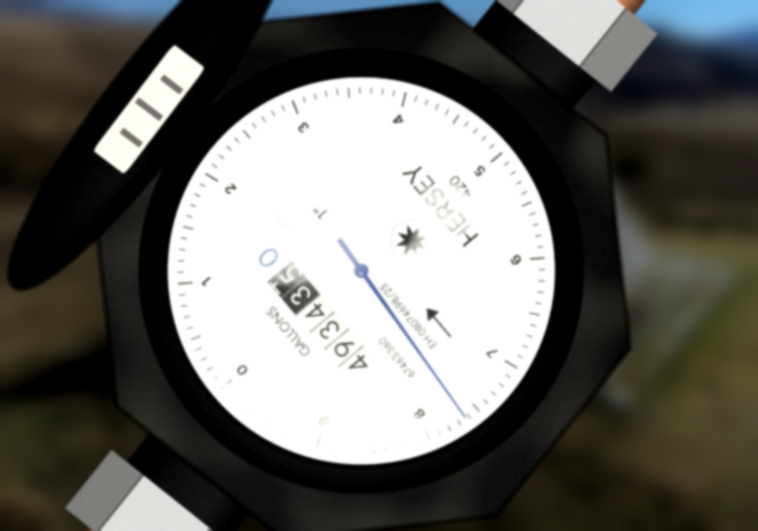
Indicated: 4934347.6gal
